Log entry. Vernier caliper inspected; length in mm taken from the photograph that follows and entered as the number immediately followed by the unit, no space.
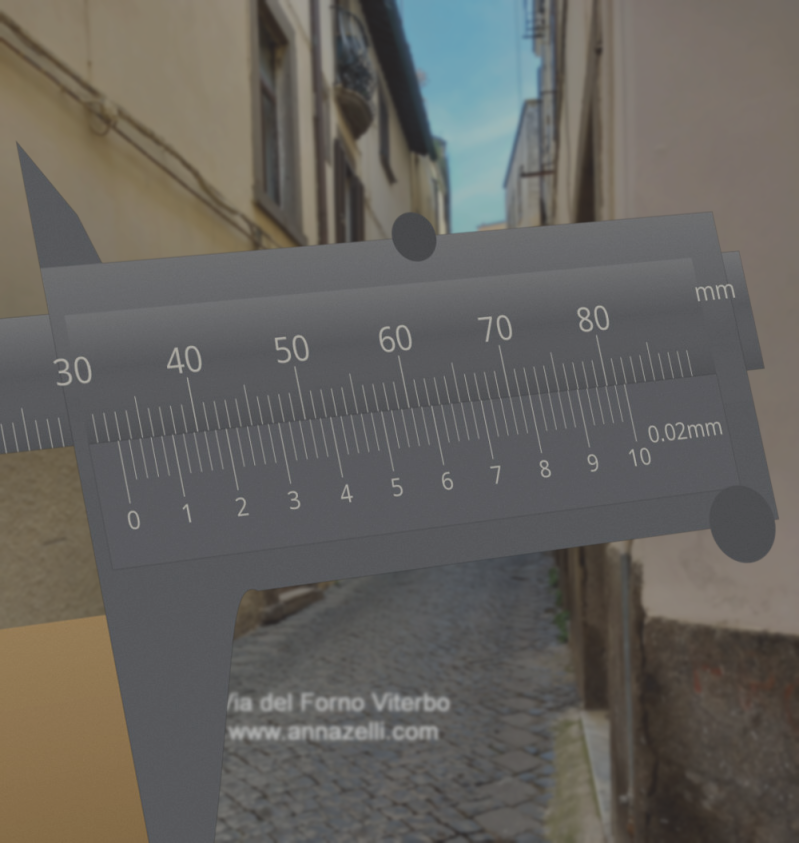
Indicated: 32.8mm
